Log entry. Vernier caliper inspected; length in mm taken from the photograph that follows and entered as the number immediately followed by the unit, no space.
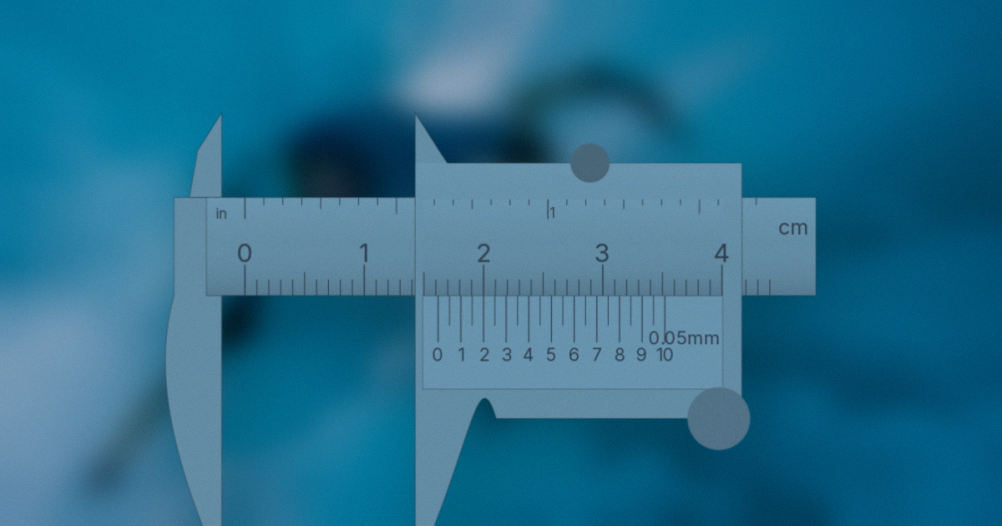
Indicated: 16.2mm
